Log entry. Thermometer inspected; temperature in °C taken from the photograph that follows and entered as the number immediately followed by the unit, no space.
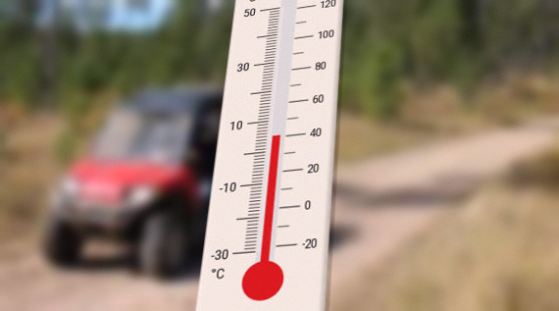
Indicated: 5°C
